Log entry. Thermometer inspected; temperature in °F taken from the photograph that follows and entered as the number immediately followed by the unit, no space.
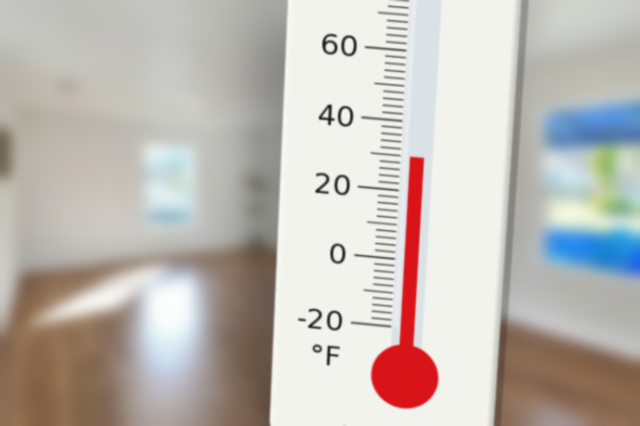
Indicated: 30°F
